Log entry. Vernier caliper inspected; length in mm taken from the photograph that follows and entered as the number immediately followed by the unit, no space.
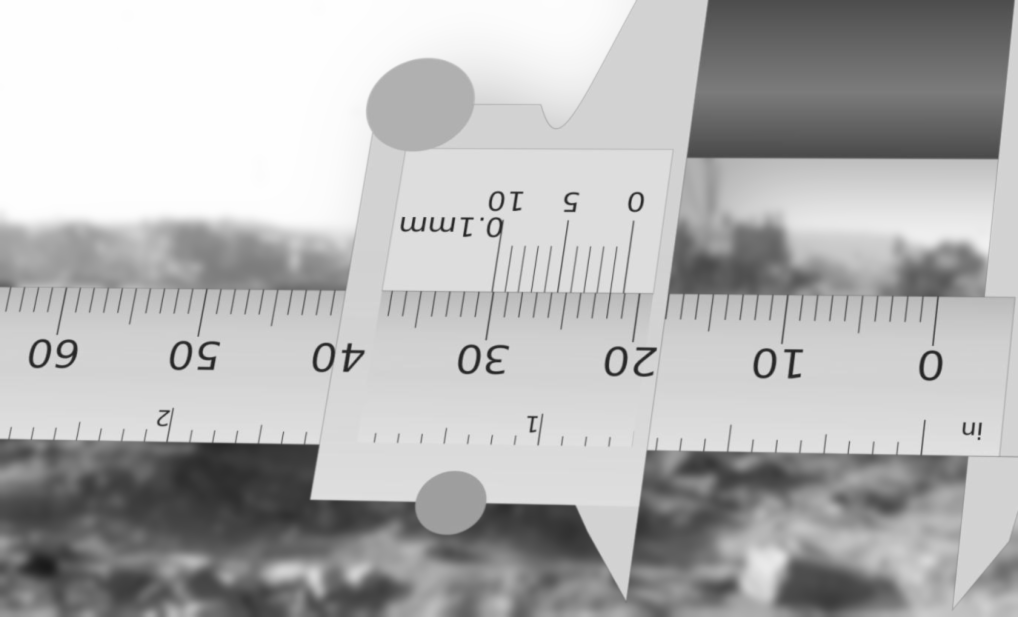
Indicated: 21.1mm
